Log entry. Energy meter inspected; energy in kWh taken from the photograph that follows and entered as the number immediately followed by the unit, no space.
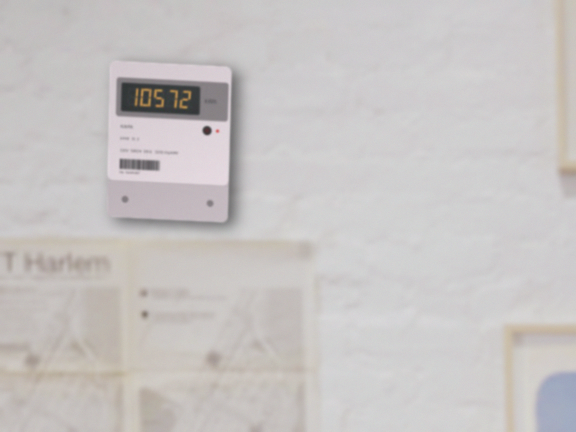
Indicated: 10572kWh
